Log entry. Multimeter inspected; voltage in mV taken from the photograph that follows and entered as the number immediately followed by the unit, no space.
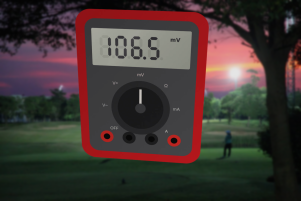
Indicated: 106.5mV
